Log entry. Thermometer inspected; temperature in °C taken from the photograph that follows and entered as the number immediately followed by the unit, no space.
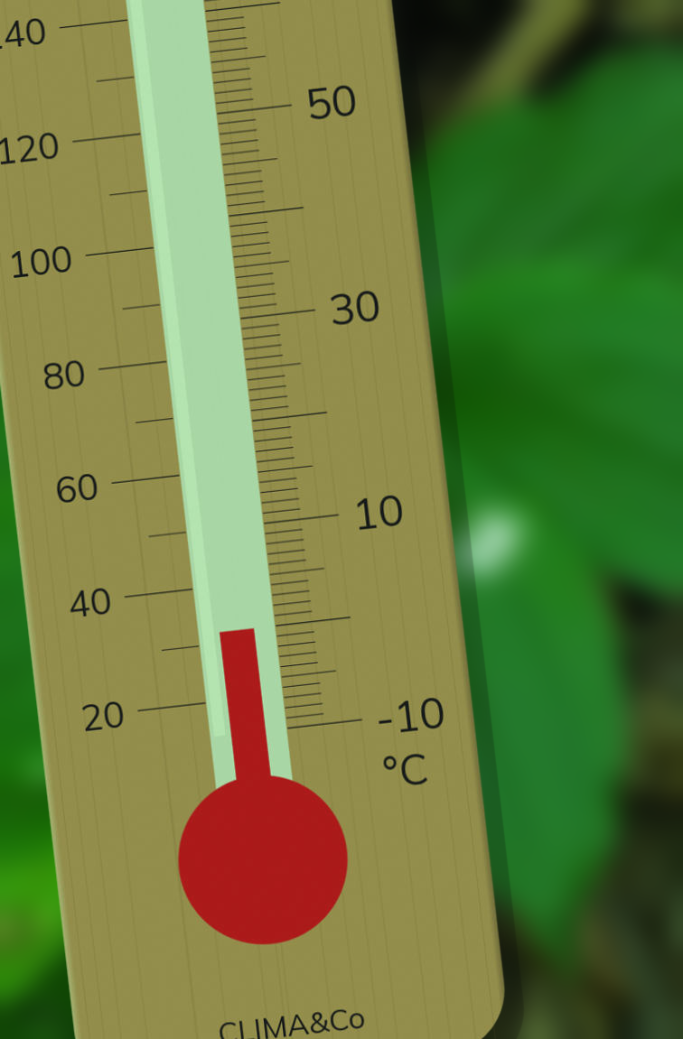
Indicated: 0°C
